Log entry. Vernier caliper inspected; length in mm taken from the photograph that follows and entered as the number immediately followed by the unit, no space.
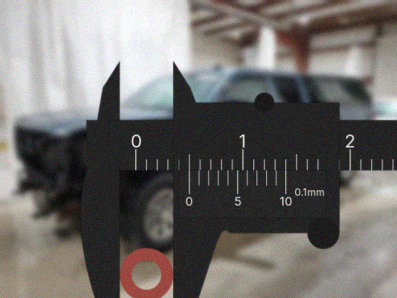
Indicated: 5.0mm
